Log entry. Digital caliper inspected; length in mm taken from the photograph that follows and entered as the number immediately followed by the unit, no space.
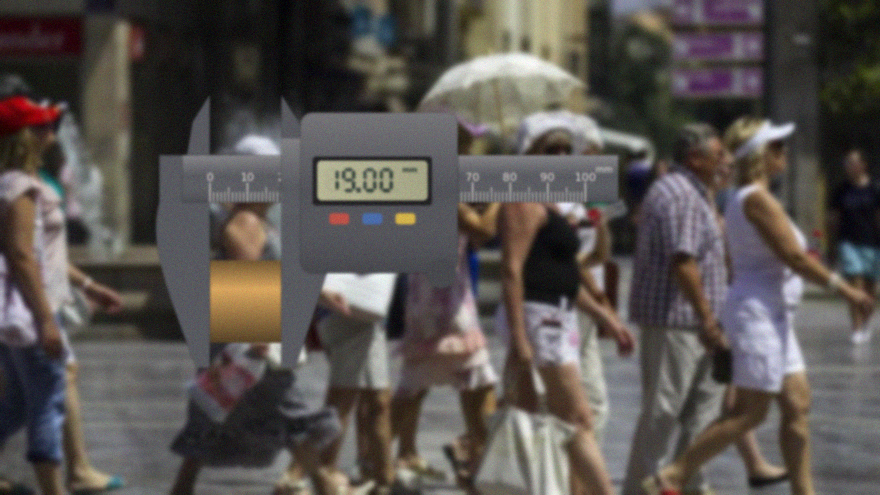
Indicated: 19.00mm
